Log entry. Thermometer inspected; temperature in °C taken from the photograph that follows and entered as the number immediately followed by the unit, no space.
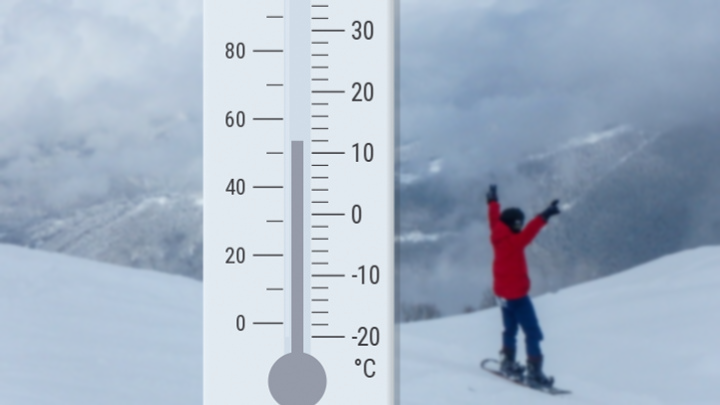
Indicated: 12°C
